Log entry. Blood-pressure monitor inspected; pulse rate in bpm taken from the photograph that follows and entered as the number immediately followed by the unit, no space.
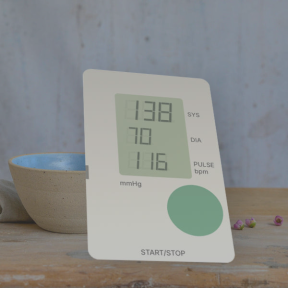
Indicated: 116bpm
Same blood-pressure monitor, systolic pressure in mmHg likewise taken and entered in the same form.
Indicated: 138mmHg
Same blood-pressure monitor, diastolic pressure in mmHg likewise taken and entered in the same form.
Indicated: 70mmHg
